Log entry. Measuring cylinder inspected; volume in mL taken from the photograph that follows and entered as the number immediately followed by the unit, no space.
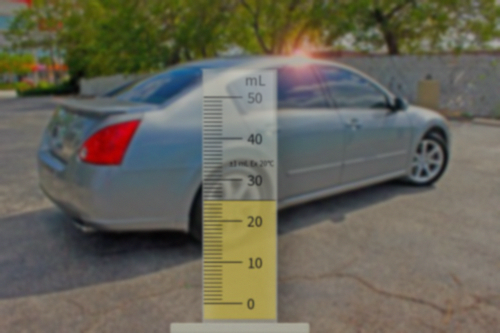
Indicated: 25mL
